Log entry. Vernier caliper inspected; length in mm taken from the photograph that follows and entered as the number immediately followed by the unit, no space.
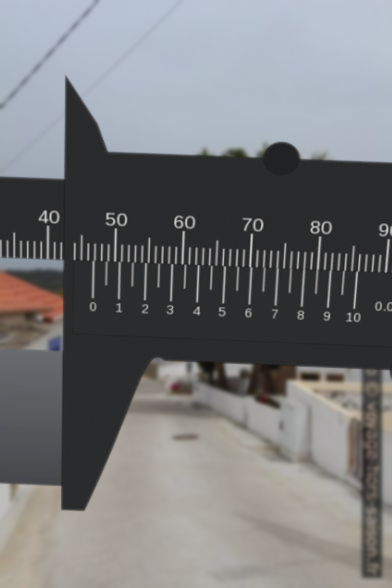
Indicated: 46.8mm
